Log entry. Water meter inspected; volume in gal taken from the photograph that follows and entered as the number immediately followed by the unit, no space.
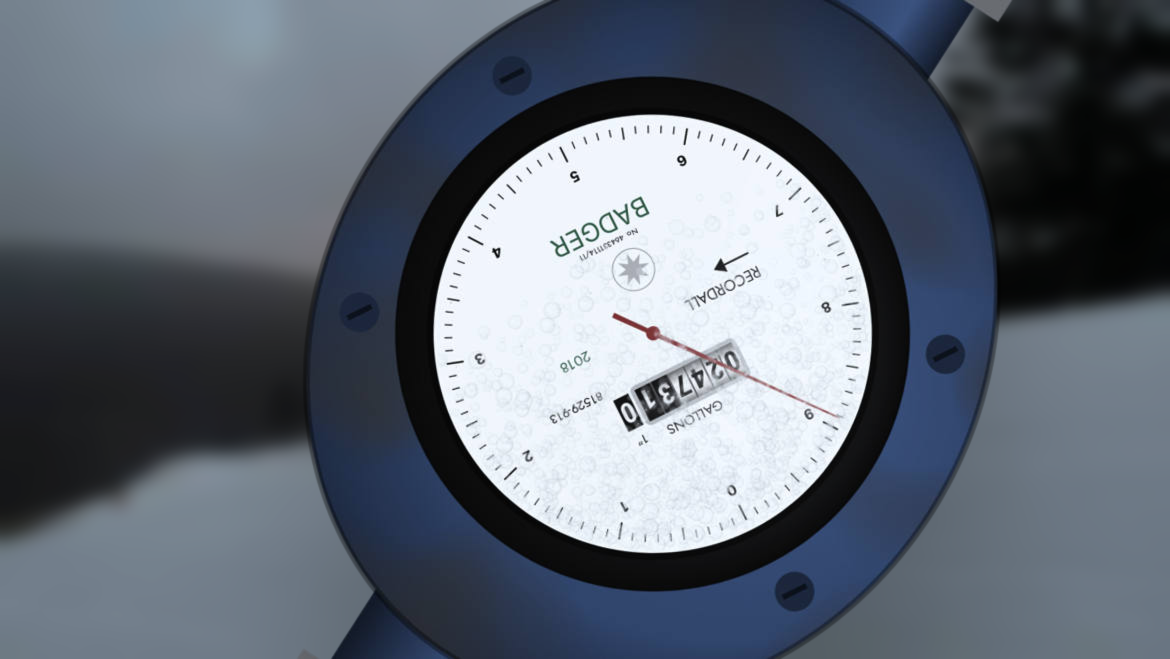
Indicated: 247308.9gal
